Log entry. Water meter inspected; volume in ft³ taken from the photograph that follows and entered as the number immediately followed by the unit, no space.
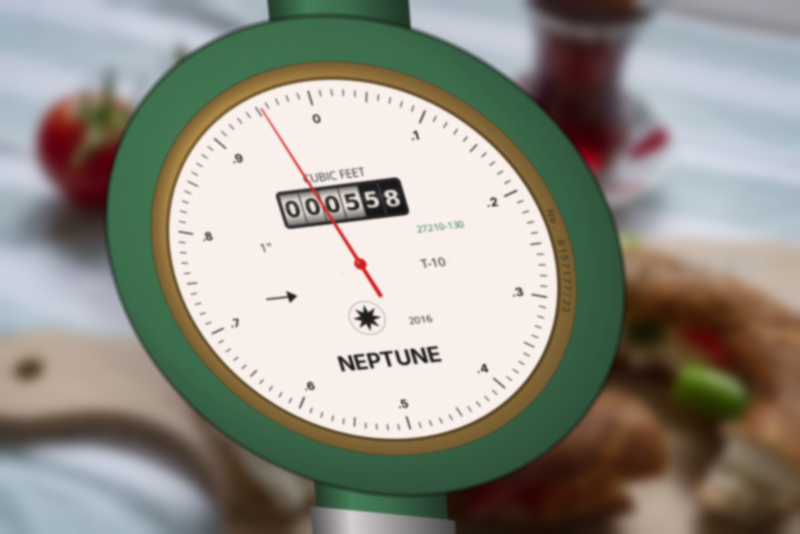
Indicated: 557.95ft³
